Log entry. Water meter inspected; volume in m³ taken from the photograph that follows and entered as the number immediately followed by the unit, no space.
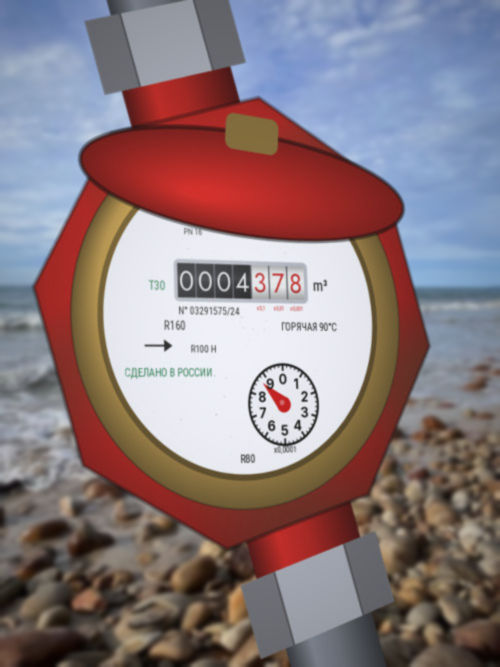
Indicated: 4.3788m³
